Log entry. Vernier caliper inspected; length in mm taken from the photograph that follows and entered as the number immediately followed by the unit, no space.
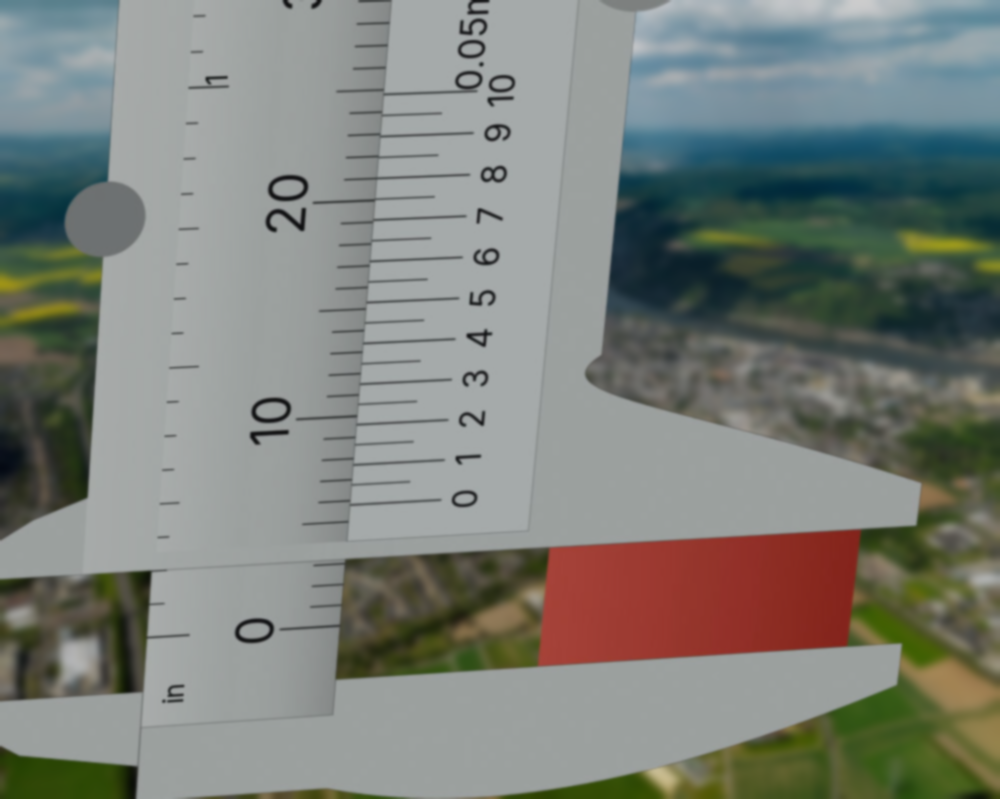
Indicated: 5.8mm
